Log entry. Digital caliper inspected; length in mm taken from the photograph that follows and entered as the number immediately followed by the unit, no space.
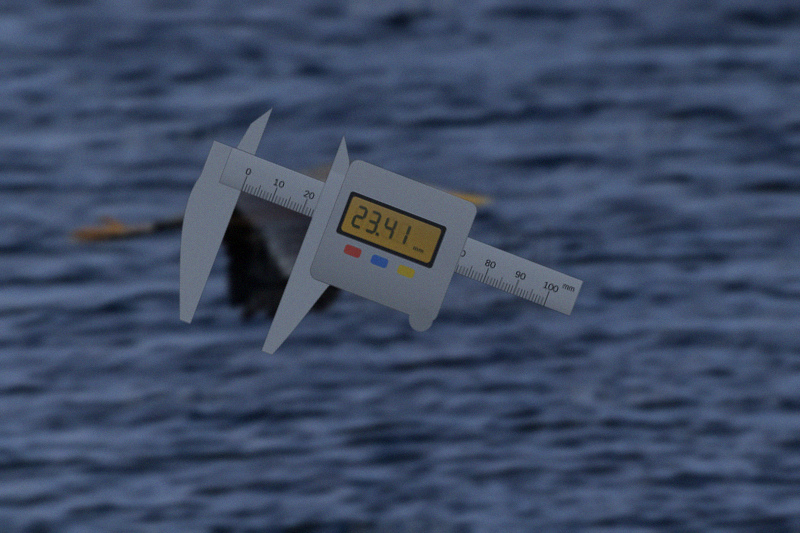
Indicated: 23.41mm
